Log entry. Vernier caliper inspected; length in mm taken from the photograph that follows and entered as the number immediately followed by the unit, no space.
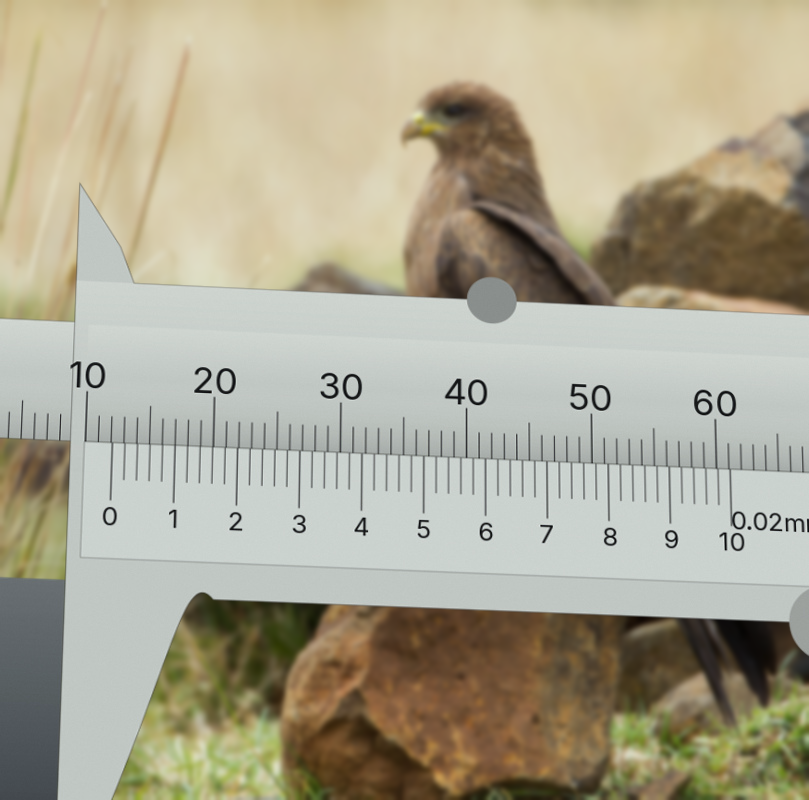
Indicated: 12.1mm
